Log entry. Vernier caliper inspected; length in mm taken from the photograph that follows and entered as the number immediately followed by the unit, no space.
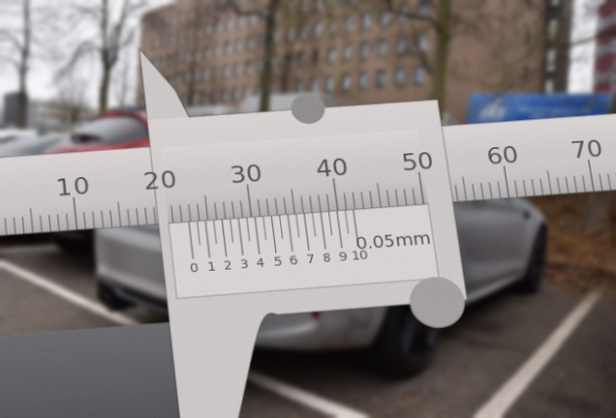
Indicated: 22.8mm
